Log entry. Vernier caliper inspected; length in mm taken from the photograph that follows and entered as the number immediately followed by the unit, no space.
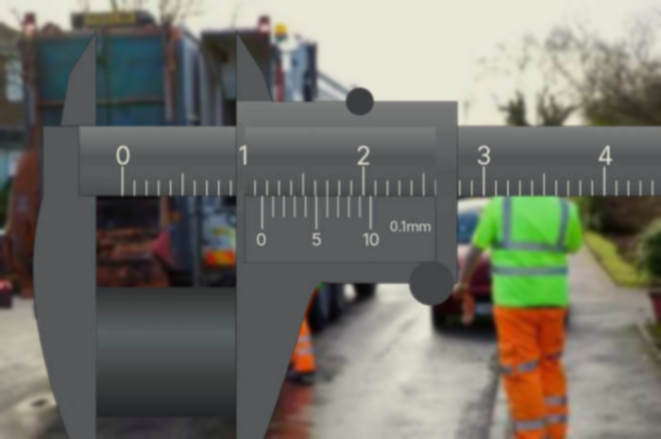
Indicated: 11.6mm
